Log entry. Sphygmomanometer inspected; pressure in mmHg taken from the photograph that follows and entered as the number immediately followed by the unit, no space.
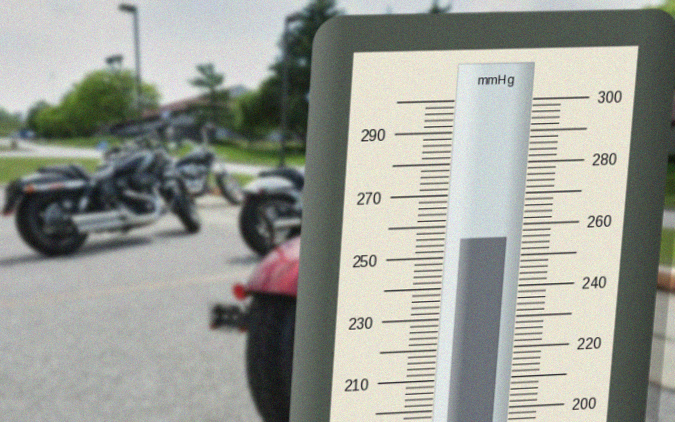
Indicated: 256mmHg
